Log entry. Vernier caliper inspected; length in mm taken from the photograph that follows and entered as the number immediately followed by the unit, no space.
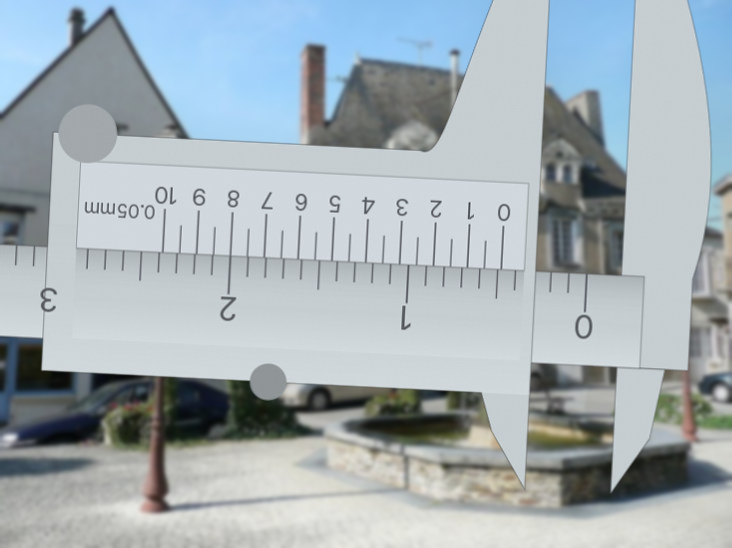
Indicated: 4.8mm
